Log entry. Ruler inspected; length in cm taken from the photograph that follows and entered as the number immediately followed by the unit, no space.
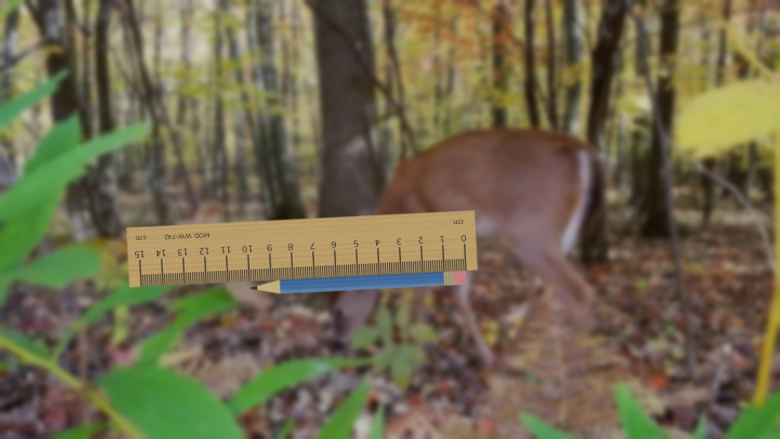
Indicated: 10cm
